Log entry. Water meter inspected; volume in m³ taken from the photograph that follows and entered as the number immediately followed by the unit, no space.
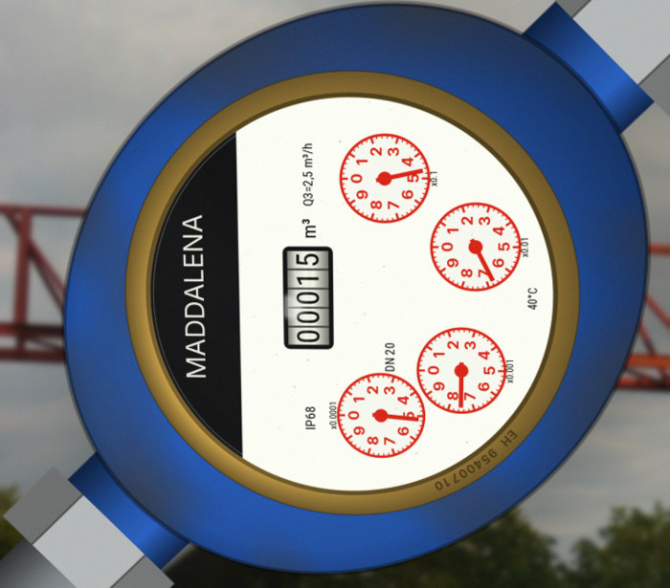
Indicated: 15.4675m³
